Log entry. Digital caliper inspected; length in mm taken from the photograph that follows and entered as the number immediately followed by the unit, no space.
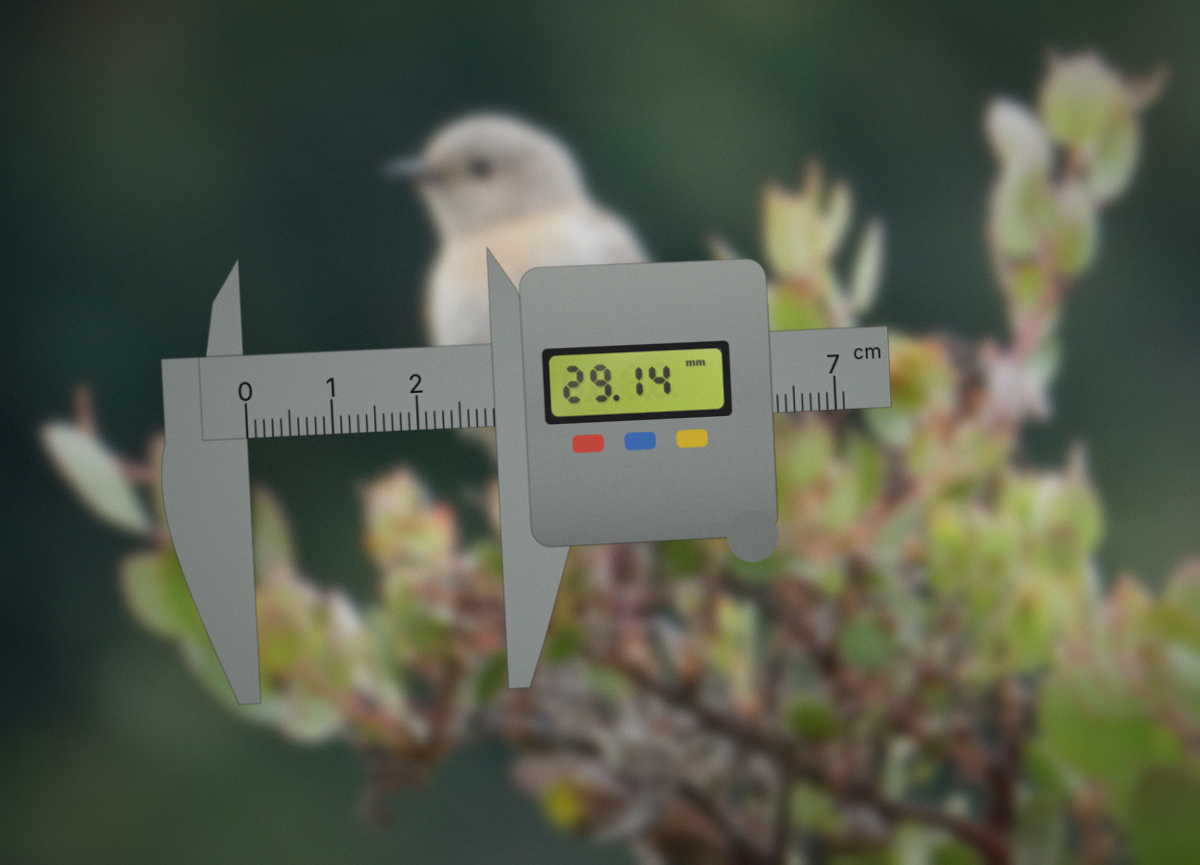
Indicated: 29.14mm
